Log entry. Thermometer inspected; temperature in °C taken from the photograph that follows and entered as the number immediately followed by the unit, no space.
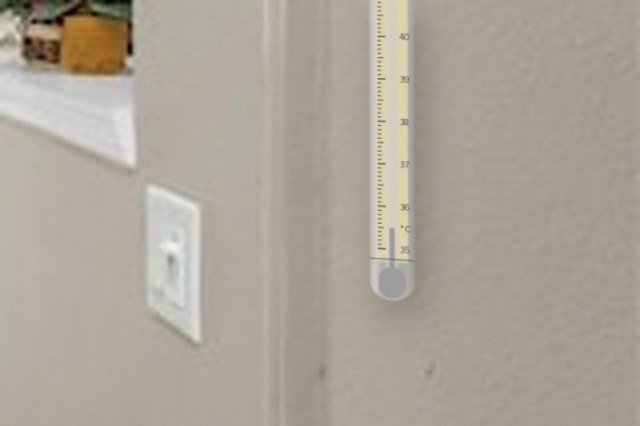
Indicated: 35.5°C
